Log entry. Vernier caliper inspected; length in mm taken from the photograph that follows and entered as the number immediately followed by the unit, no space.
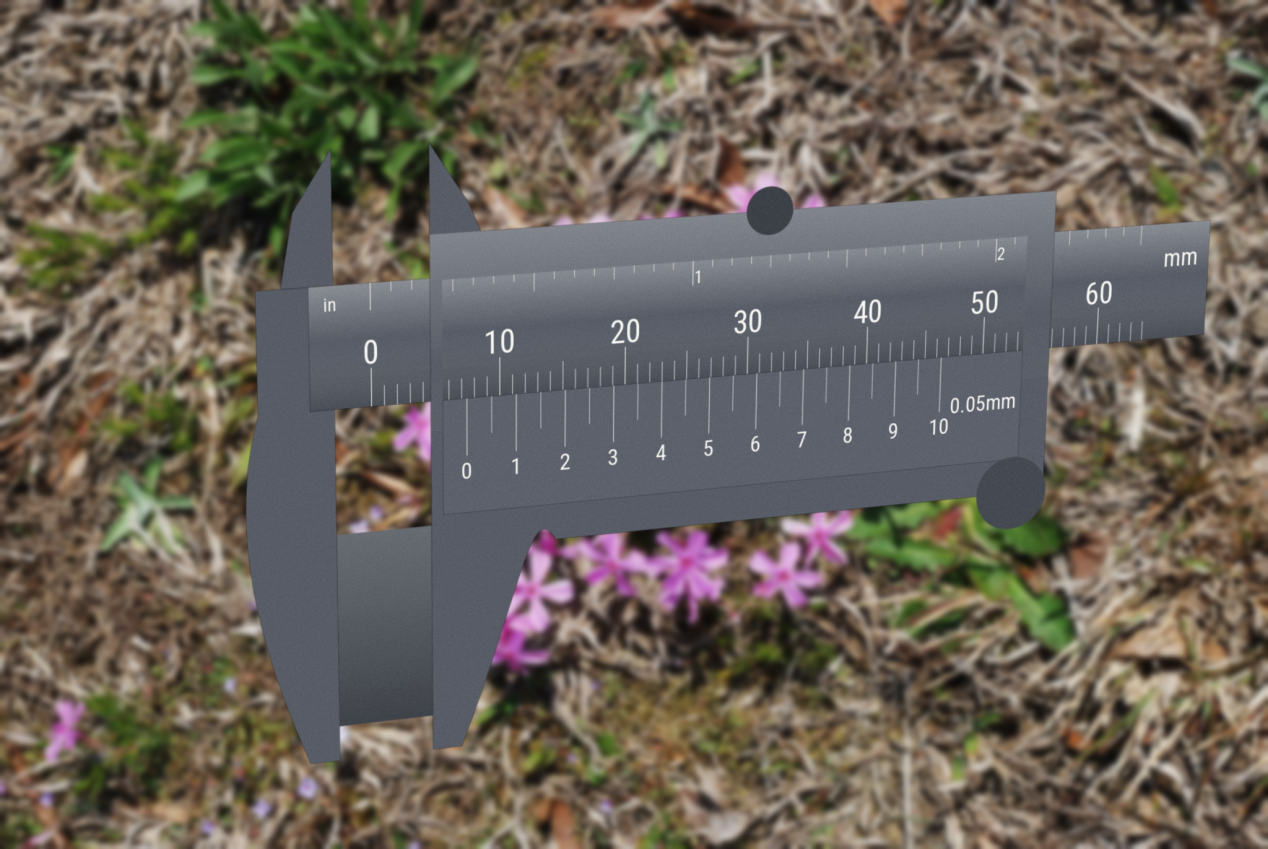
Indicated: 7.4mm
